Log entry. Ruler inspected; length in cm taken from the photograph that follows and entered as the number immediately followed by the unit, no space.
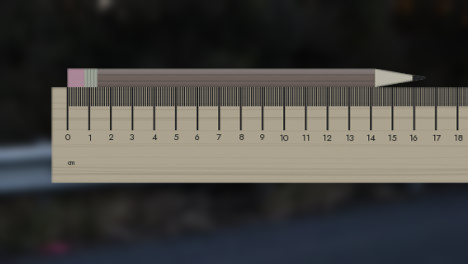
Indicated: 16.5cm
